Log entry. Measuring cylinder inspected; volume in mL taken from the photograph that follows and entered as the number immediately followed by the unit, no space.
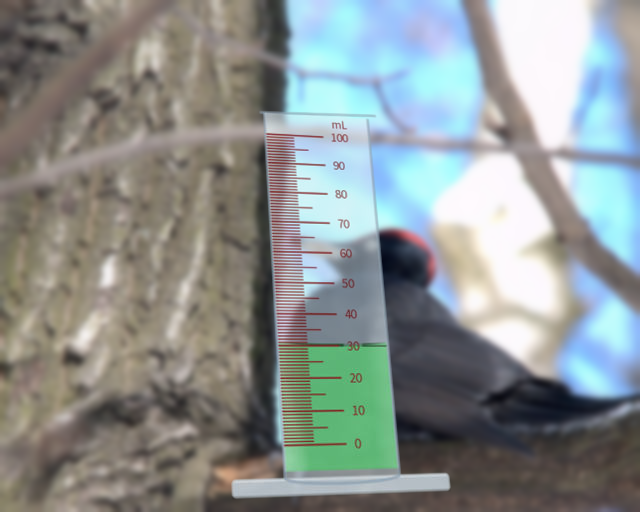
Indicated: 30mL
